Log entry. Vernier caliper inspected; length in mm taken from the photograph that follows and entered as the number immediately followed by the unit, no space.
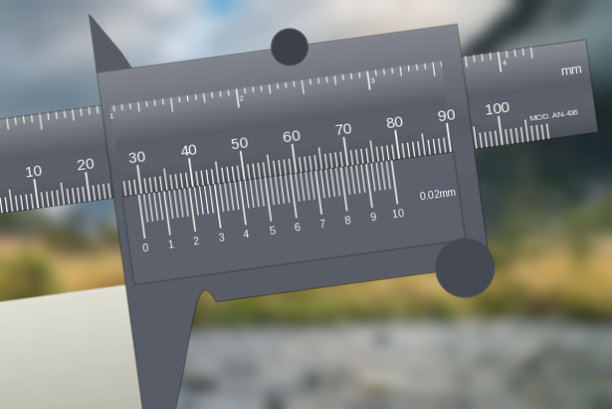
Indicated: 29.5mm
